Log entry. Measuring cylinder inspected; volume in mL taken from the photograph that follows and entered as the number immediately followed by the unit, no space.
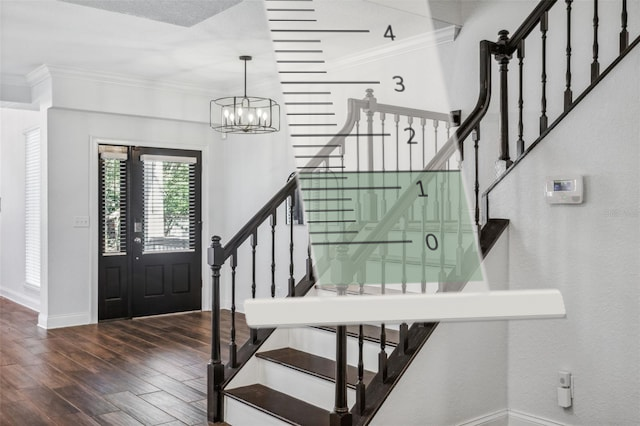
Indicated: 1.3mL
